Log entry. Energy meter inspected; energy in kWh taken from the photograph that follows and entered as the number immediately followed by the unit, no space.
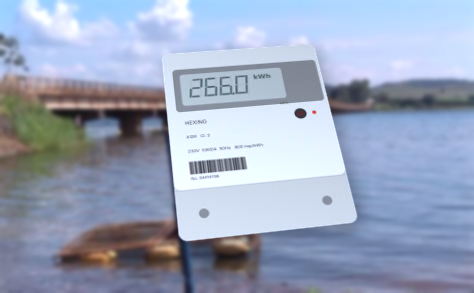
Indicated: 266.0kWh
